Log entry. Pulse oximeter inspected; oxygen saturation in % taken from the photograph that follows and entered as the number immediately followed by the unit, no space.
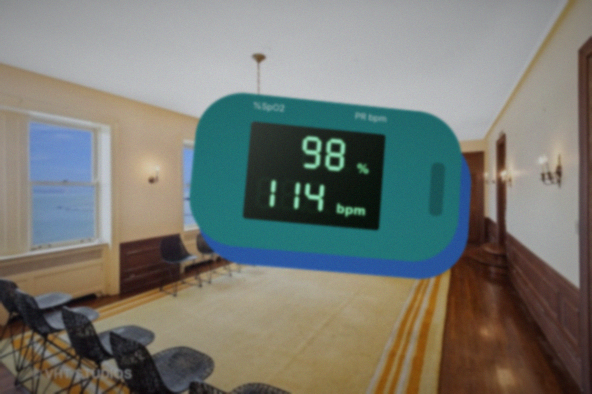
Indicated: 98%
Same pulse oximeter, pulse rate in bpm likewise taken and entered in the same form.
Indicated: 114bpm
